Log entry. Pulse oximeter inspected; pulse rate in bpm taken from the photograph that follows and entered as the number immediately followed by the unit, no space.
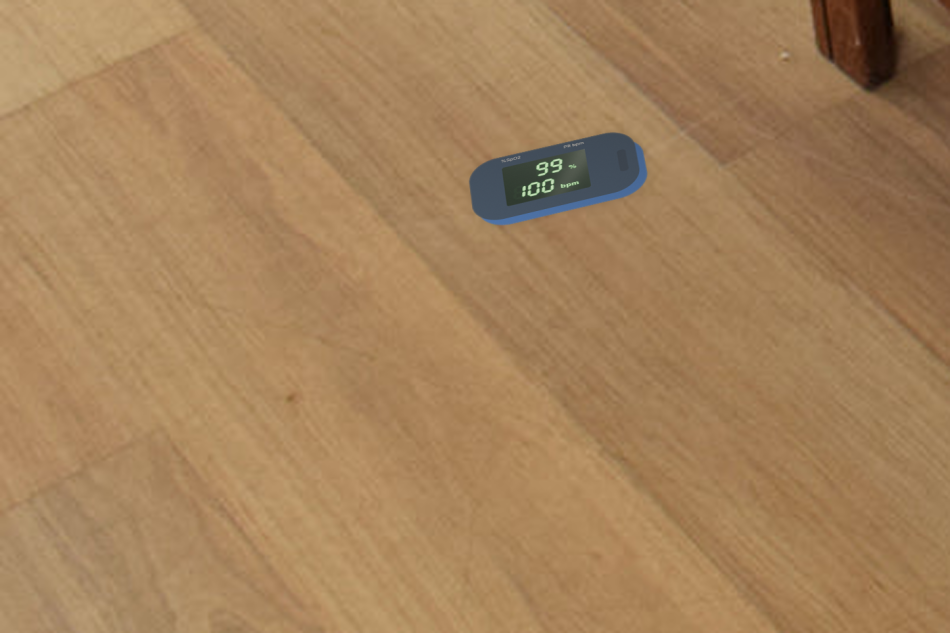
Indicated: 100bpm
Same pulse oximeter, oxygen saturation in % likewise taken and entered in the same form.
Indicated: 99%
